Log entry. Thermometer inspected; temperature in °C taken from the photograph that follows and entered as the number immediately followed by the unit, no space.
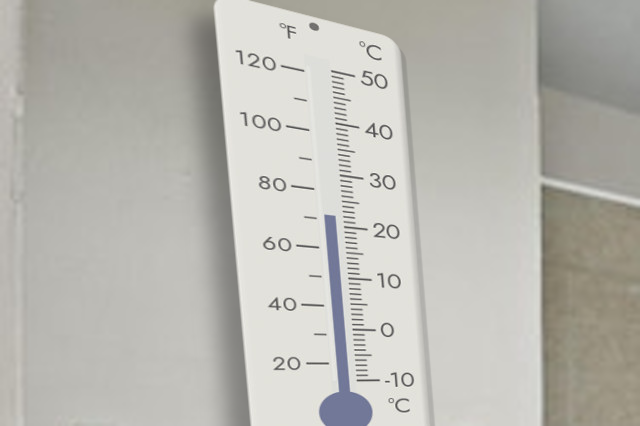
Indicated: 22°C
